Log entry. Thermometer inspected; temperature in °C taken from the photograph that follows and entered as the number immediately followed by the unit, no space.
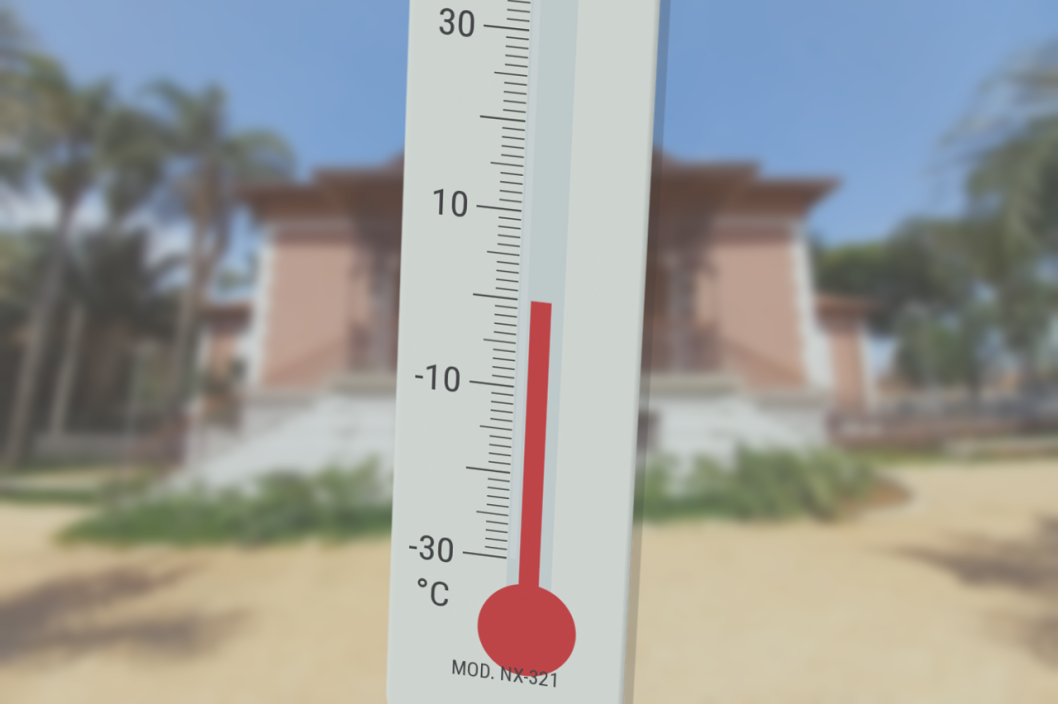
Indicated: 0°C
